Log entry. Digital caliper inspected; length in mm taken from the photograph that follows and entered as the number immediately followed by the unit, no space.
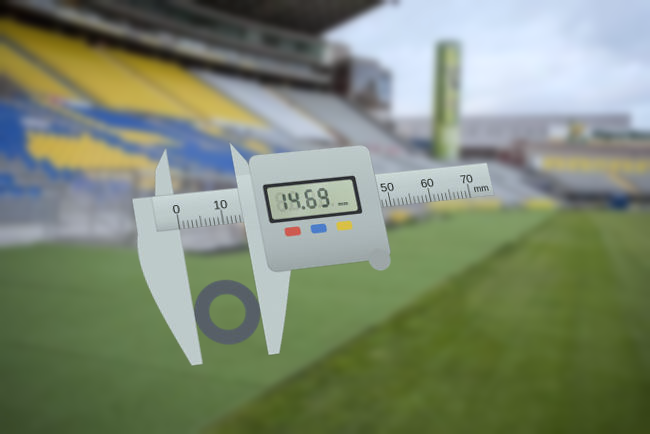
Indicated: 14.69mm
